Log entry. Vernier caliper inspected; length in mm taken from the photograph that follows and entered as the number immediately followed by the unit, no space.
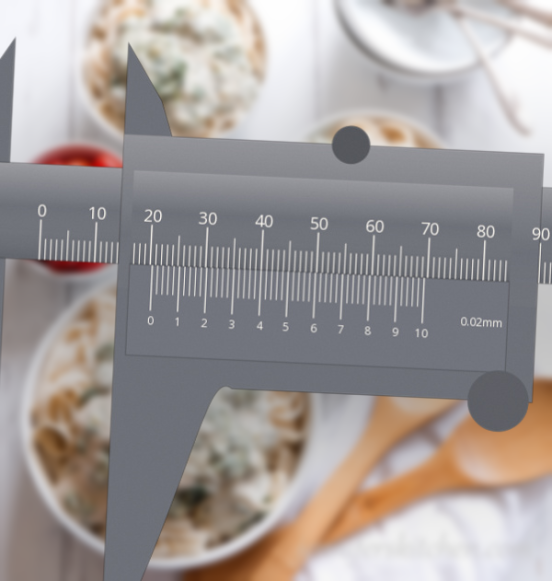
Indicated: 20.4mm
